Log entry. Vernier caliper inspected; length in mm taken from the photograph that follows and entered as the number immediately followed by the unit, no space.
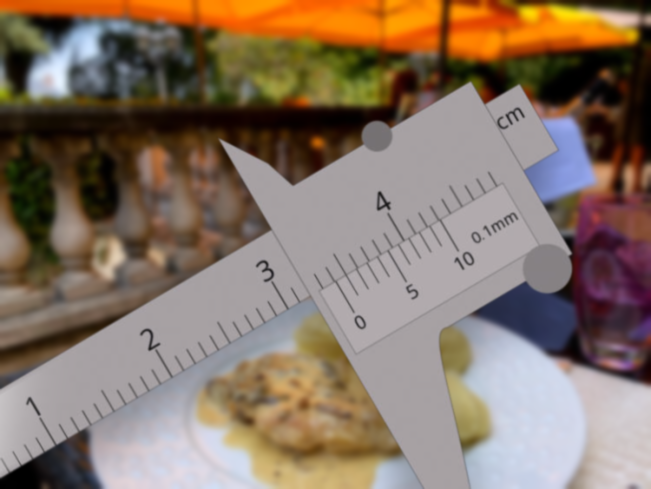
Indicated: 34.1mm
